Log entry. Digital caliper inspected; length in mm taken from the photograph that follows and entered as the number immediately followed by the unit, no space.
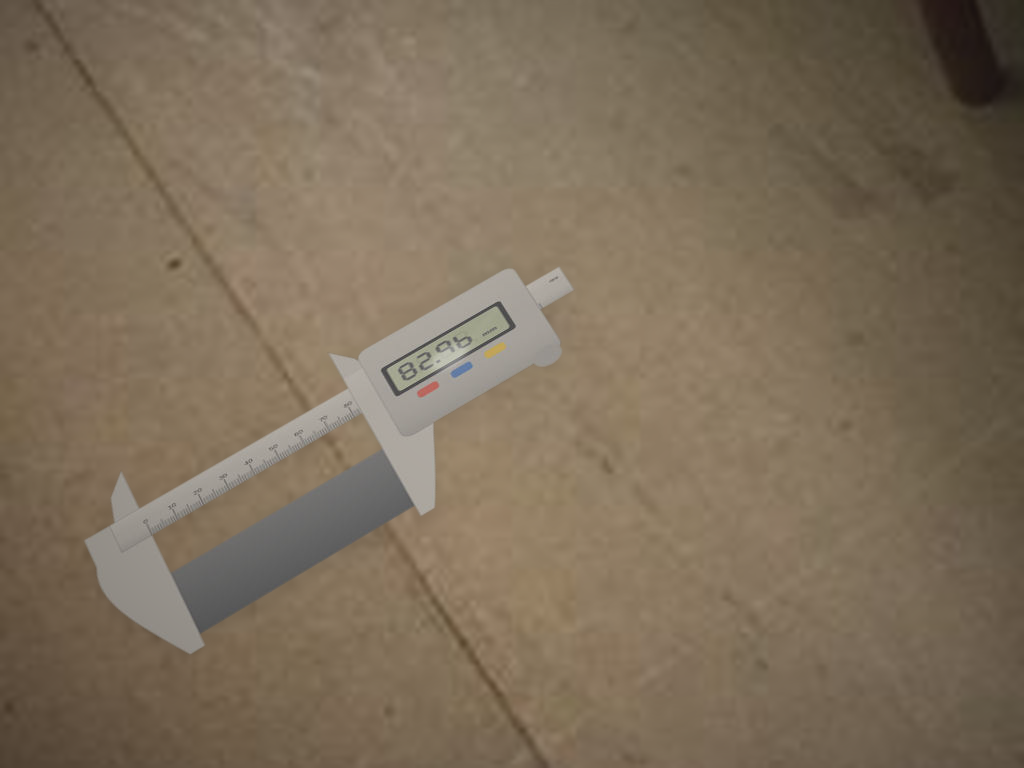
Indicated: 82.96mm
